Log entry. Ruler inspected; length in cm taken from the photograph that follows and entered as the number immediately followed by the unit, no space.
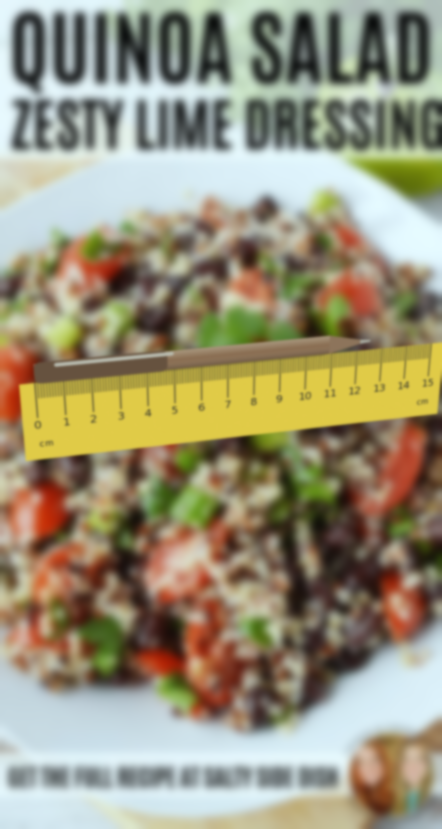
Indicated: 12.5cm
